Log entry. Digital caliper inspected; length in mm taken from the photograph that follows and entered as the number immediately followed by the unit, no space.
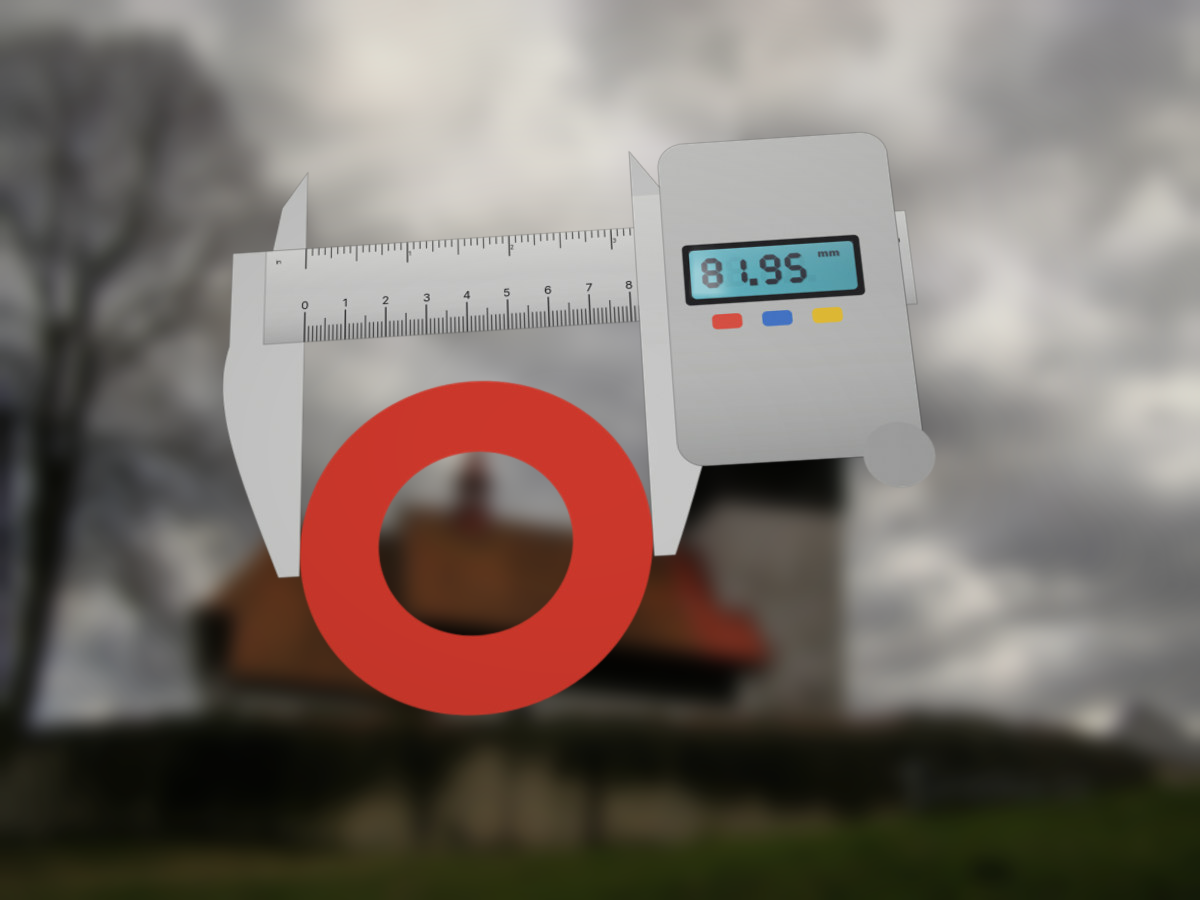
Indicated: 81.95mm
